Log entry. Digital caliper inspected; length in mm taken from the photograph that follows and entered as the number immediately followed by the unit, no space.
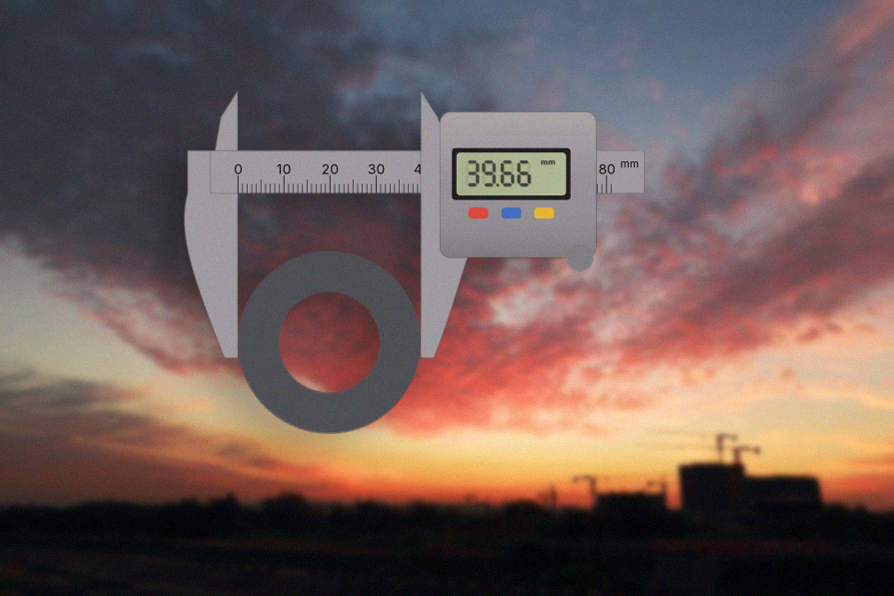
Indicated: 39.66mm
